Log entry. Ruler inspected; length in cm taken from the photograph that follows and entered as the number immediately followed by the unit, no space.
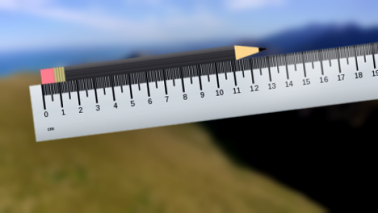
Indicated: 13cm
